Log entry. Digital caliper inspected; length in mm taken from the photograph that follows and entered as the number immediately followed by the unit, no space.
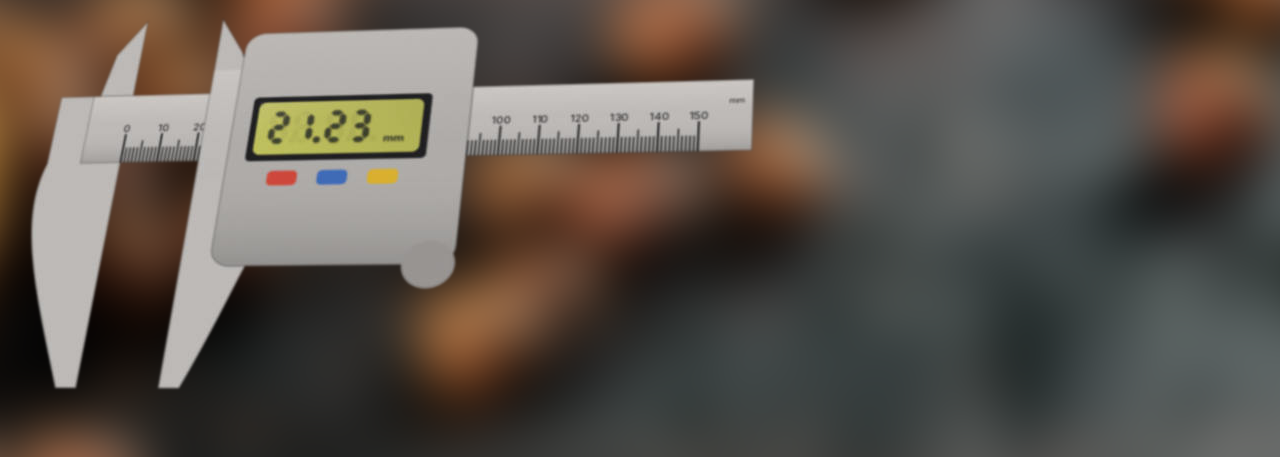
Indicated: 21.23mm
